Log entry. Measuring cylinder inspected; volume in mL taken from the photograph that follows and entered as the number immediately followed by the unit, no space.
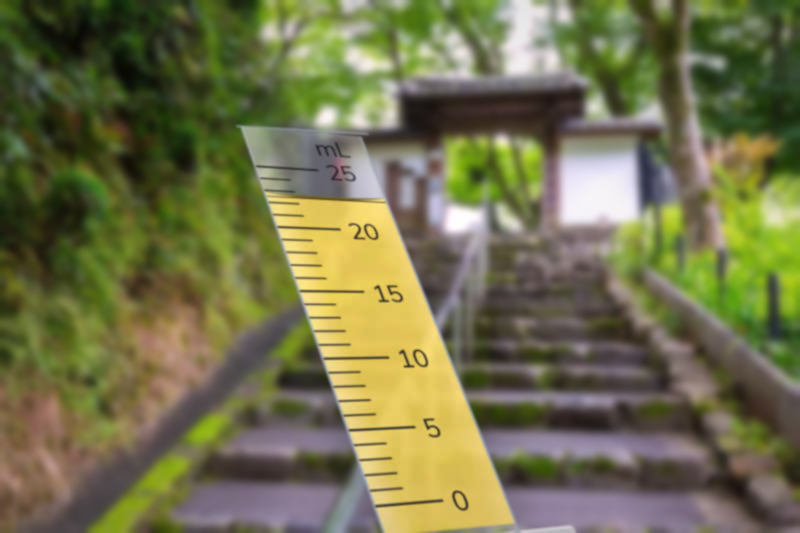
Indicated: 22.5mL
